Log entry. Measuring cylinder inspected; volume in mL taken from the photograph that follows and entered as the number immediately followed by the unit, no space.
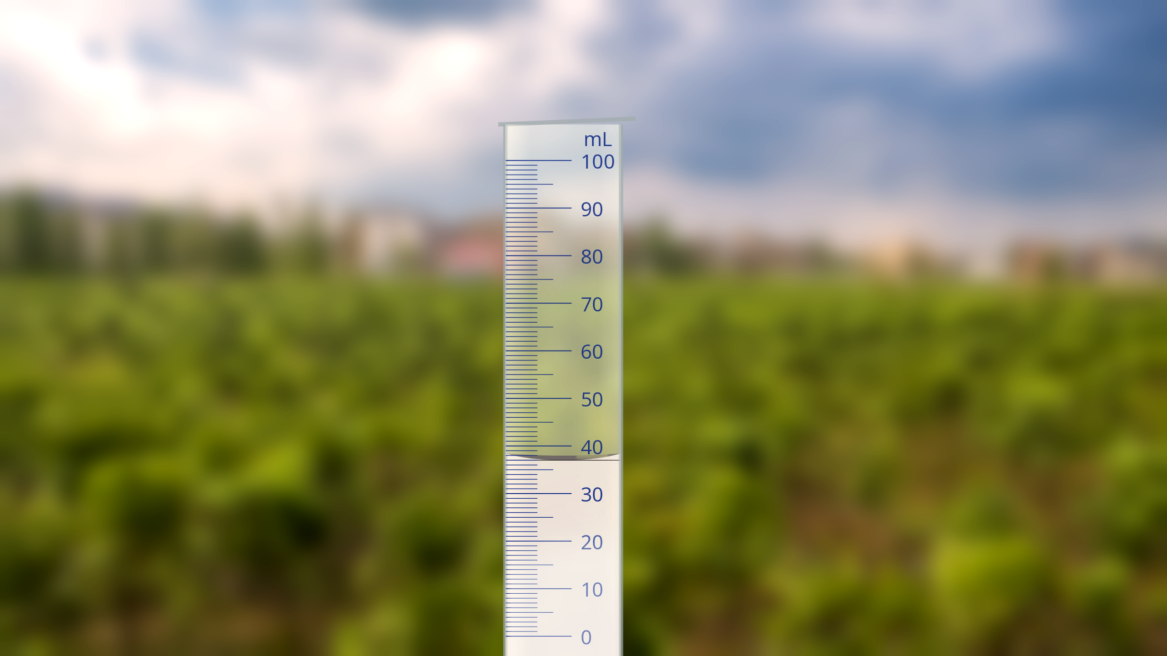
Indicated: 37mL
